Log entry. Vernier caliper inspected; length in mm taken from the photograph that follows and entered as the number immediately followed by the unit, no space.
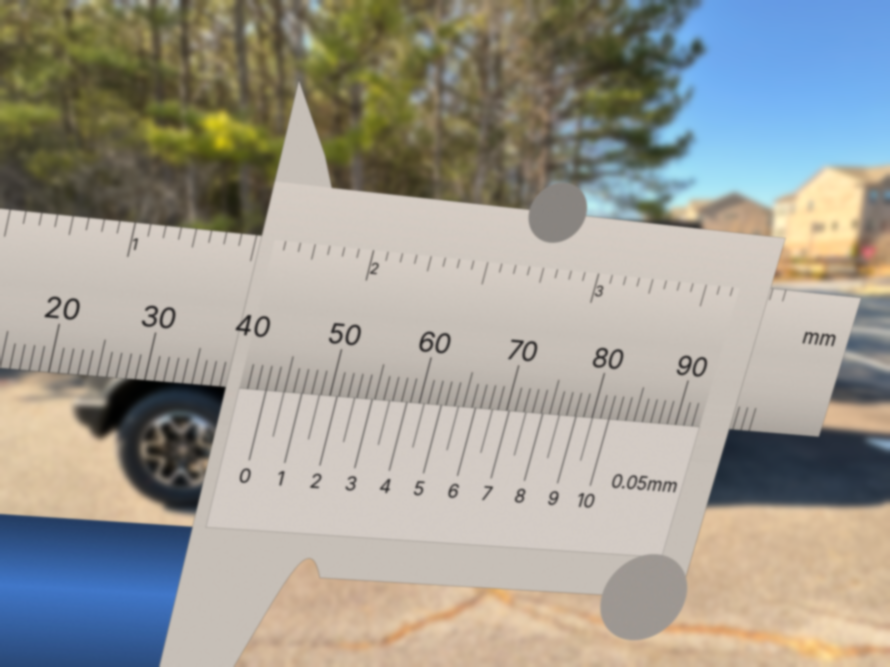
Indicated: 43.0mm
